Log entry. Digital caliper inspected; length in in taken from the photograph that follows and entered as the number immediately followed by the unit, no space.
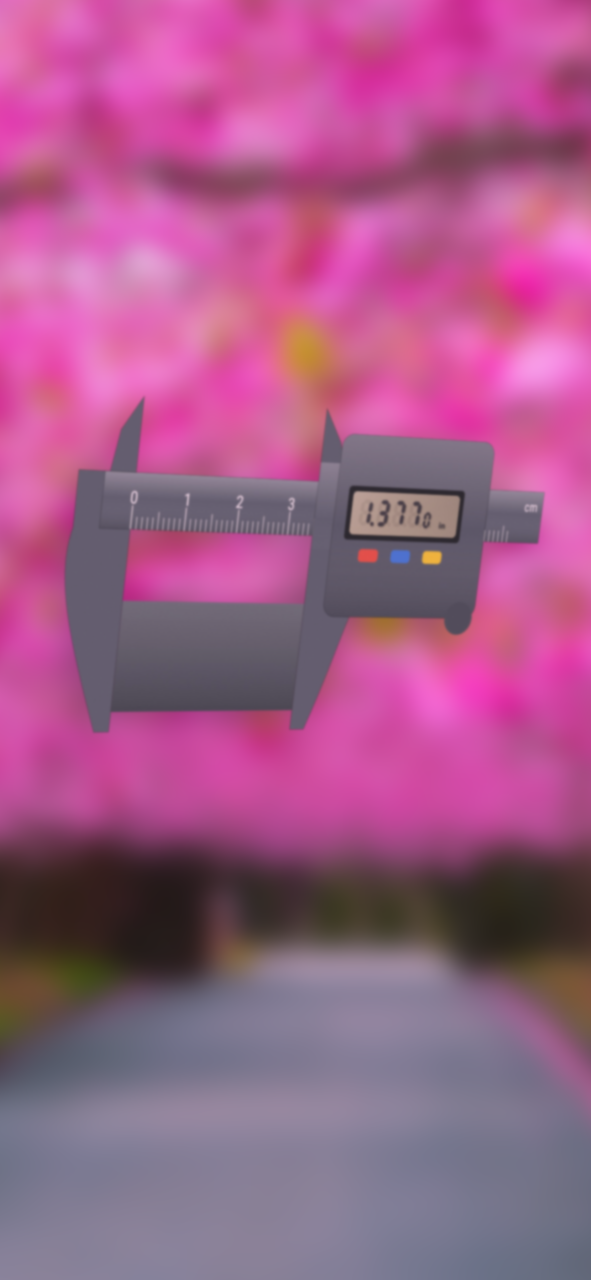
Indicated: 1.3770in
